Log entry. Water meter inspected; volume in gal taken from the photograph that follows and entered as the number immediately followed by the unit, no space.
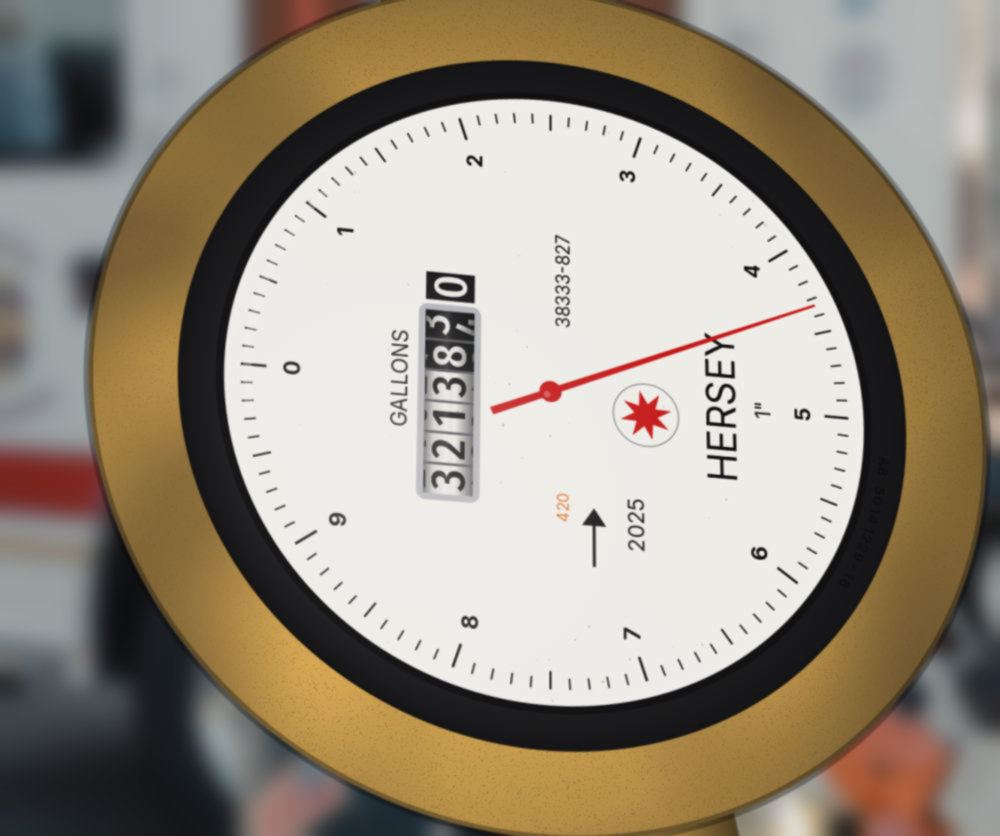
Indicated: 3213834.3gal
